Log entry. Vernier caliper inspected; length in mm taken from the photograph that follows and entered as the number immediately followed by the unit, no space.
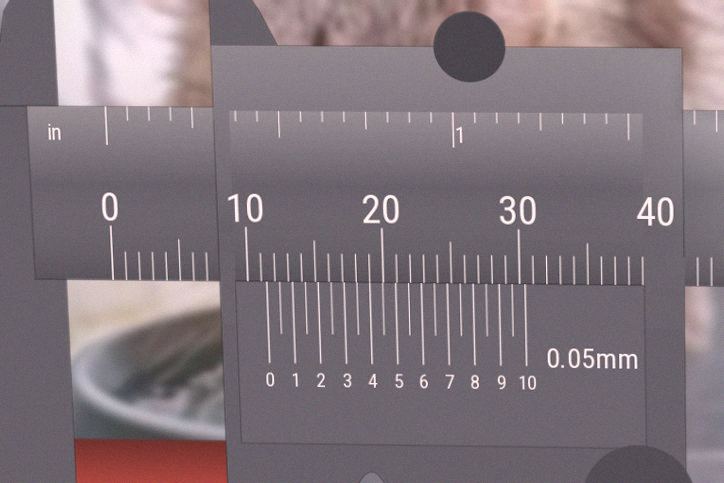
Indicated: 11.4mm
